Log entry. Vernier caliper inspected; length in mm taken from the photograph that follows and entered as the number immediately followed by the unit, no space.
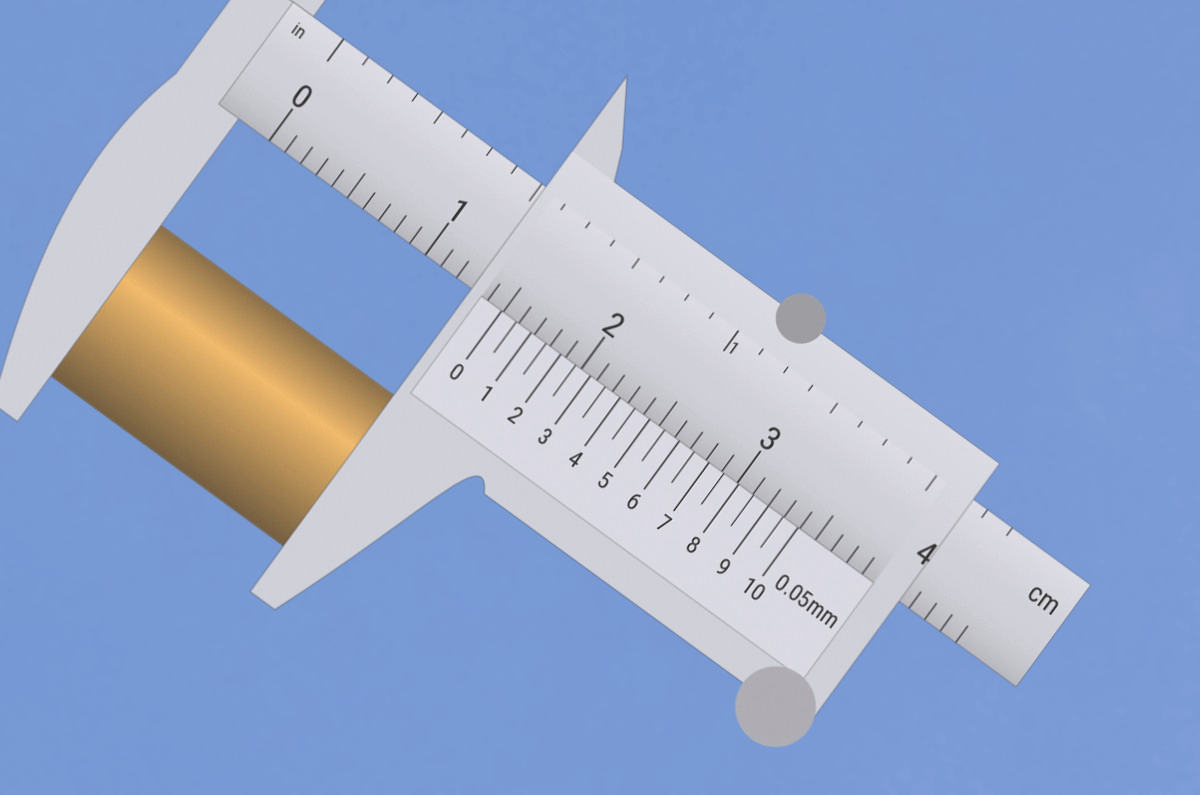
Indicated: 14.9mm
